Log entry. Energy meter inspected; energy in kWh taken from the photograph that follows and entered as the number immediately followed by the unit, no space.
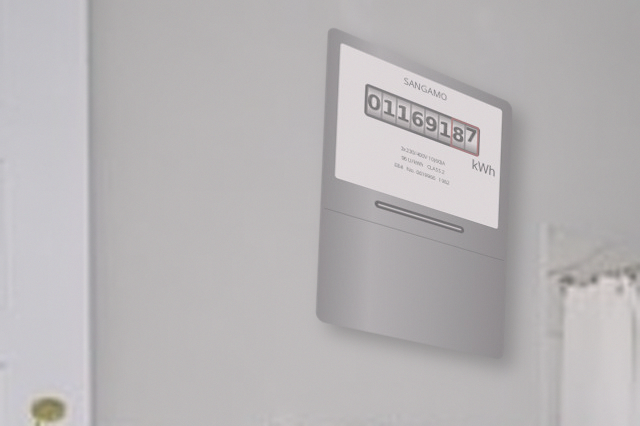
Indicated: 11691.87kWh
